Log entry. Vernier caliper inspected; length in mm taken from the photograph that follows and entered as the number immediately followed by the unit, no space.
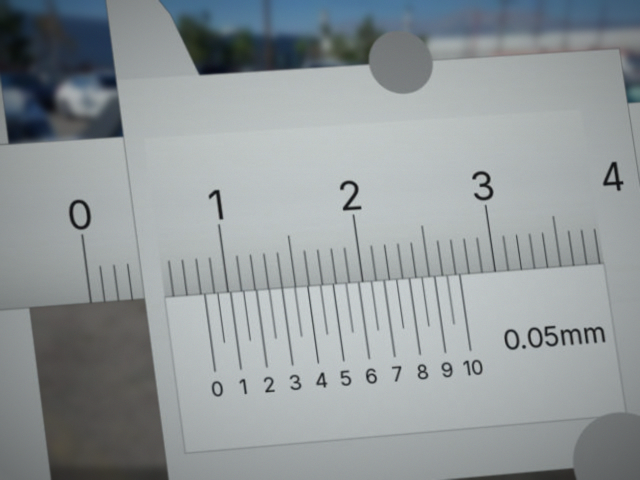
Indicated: 8.3mm
